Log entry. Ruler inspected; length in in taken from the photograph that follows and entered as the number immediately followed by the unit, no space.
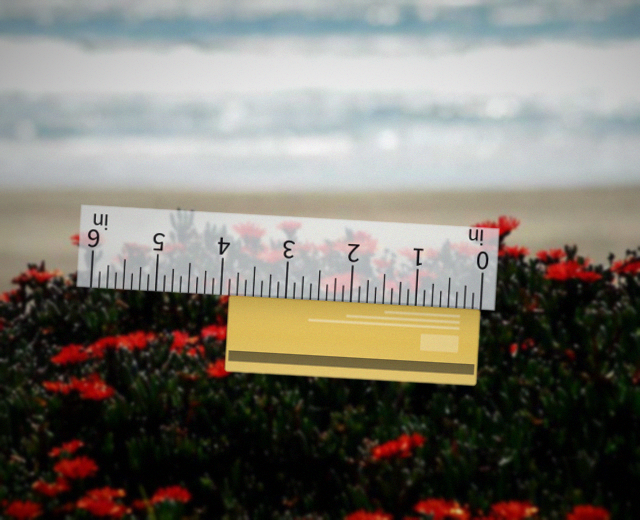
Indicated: 3.875in
